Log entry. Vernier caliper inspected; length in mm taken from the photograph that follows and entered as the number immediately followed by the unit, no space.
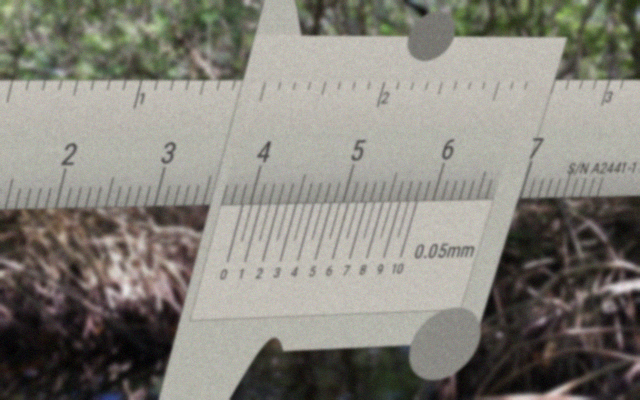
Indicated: 39.2mm
